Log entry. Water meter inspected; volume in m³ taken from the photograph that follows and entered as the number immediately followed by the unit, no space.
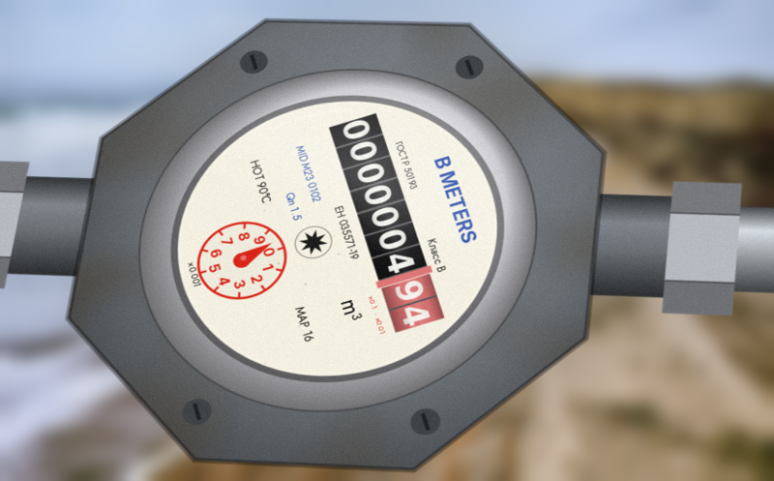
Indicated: 4.939m³
